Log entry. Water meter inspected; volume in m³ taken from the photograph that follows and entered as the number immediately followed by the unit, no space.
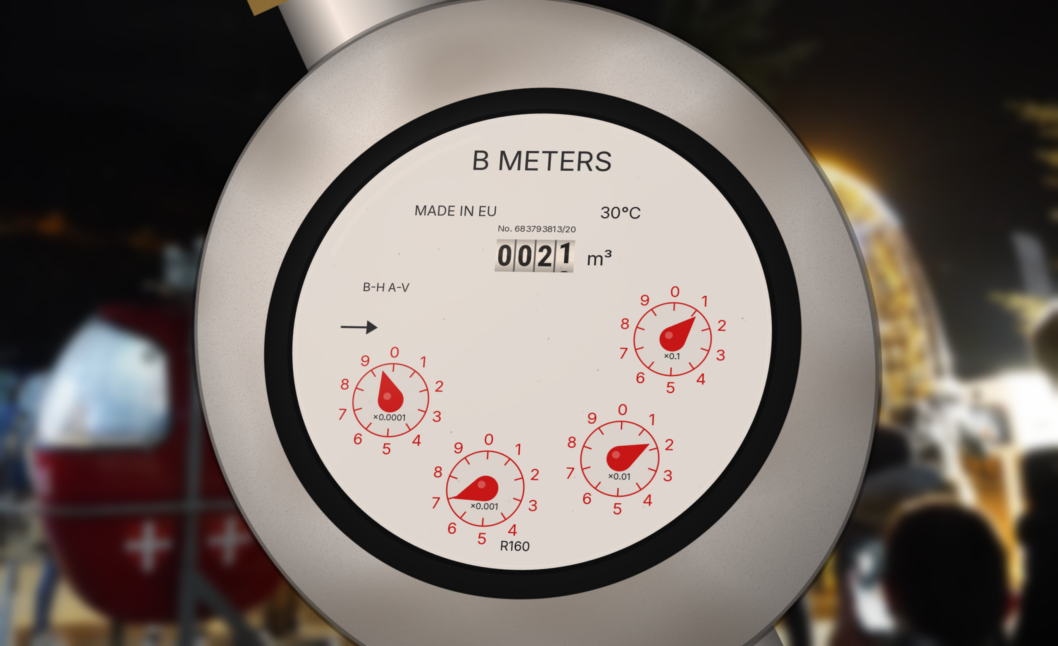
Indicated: 21.1169m³
